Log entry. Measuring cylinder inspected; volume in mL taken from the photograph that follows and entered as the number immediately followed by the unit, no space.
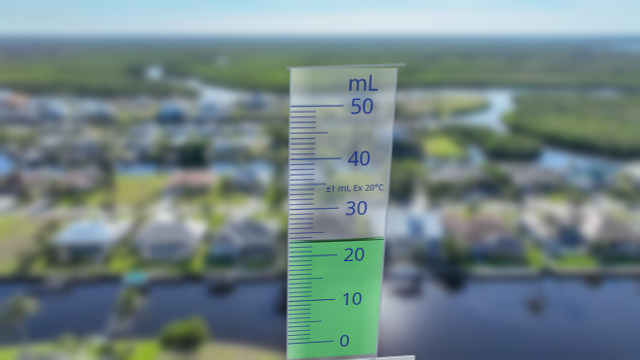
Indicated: 23mL
